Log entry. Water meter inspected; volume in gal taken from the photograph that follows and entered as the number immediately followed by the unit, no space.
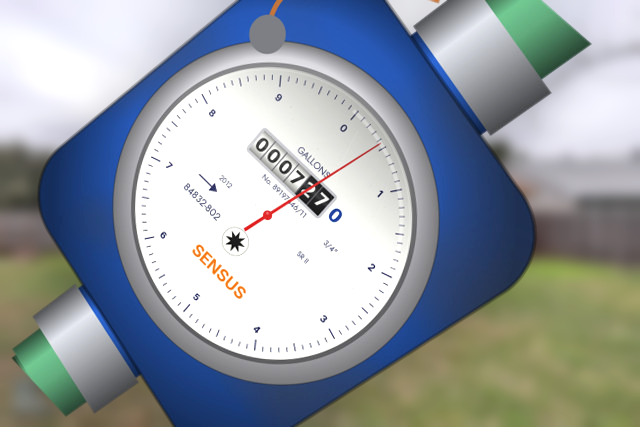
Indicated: 7270.4gal
